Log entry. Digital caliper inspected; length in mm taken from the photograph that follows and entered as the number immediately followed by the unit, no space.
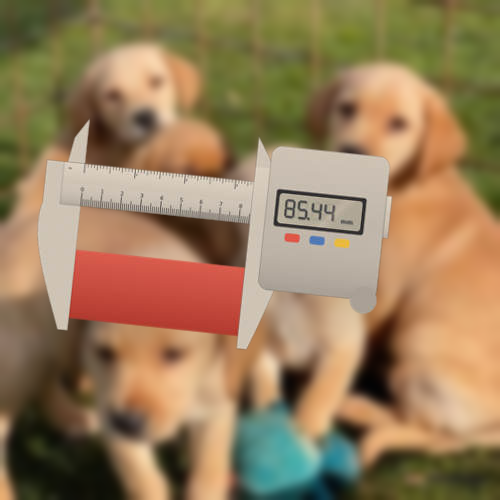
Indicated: 85.44mm
